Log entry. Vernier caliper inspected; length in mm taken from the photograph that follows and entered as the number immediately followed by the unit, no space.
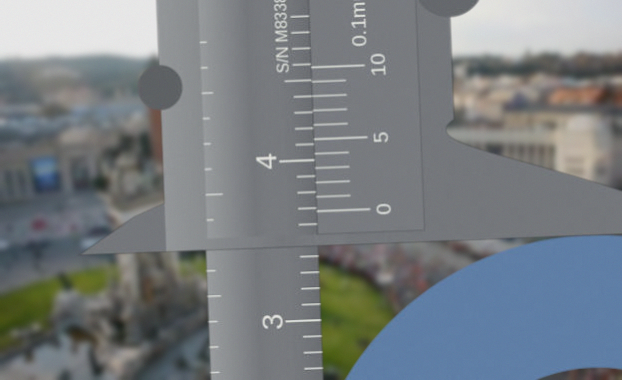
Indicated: 36.8mm
